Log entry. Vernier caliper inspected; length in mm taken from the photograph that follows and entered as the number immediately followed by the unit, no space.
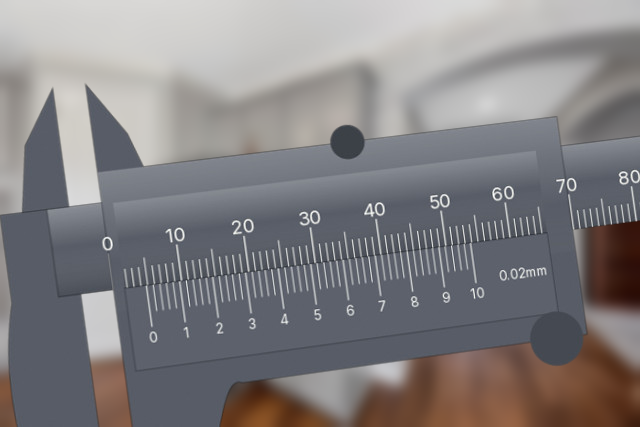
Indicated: 4.8mm
